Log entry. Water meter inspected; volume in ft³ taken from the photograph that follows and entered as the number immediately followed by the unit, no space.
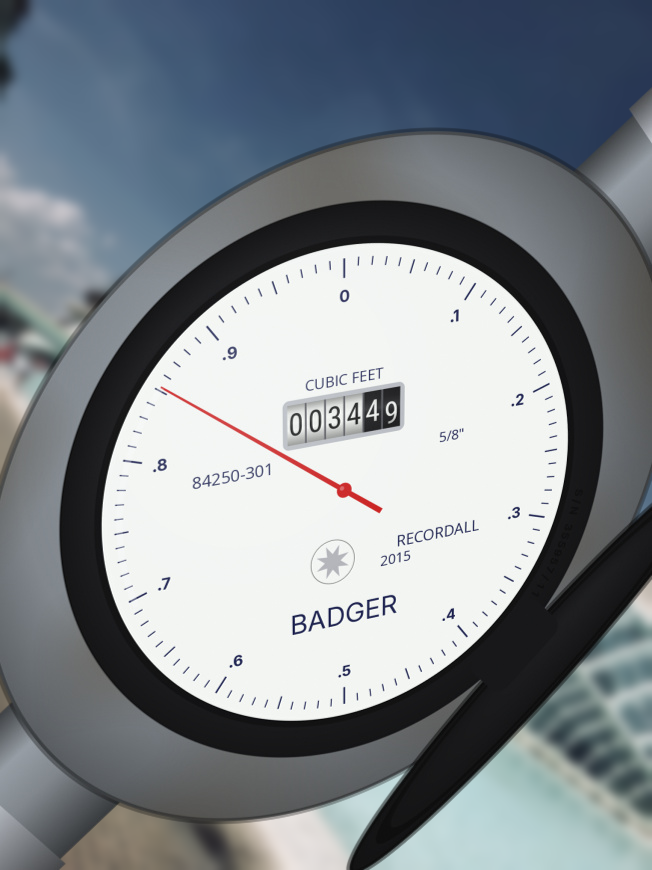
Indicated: 3448.85ft³
